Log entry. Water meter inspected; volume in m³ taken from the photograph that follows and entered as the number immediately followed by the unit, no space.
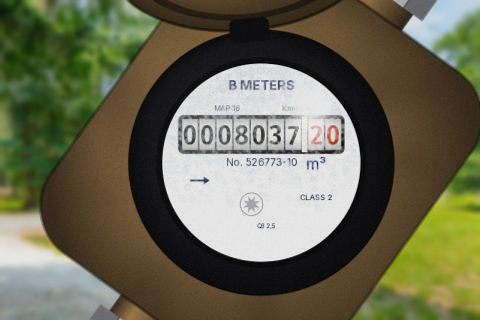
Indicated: 8037.20m³
